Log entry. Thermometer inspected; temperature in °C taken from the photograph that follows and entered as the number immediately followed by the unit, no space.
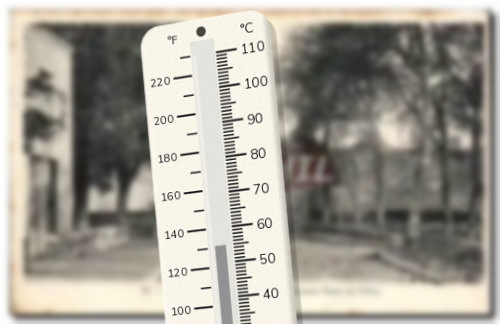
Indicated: 55°C
